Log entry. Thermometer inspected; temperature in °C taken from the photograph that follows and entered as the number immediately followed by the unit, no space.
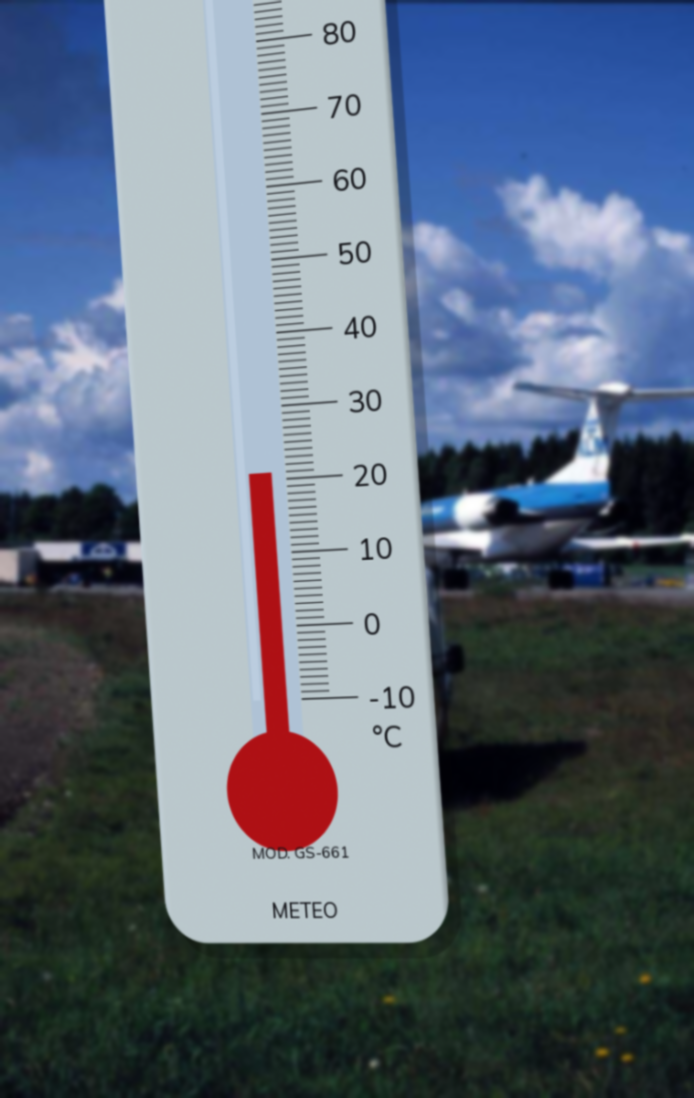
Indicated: 21°C
